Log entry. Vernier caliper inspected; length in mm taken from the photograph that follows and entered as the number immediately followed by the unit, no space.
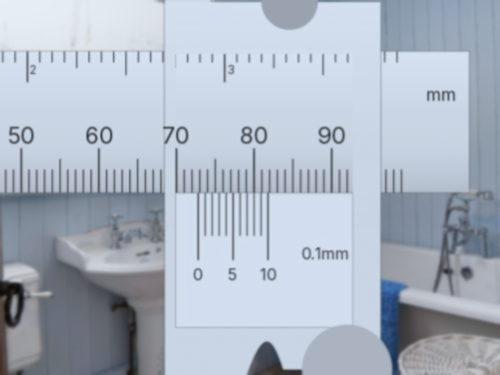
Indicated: 72.8mm
